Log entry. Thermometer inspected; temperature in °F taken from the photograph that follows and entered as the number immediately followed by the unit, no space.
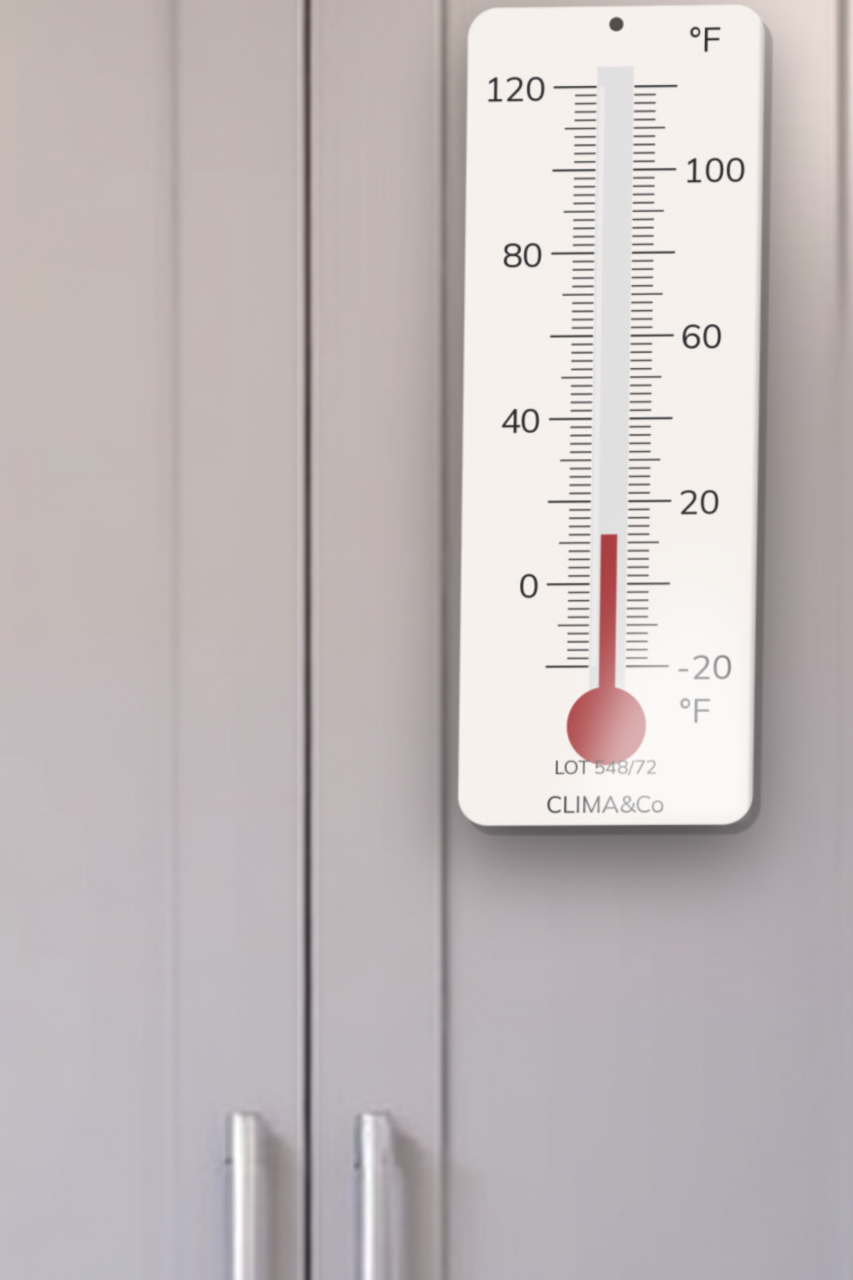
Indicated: 12°F
